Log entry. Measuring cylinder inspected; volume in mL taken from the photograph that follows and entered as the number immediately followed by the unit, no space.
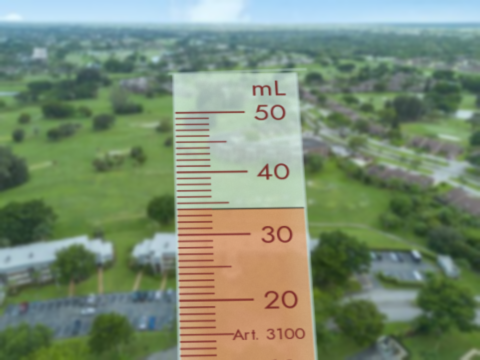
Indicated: 34mL
